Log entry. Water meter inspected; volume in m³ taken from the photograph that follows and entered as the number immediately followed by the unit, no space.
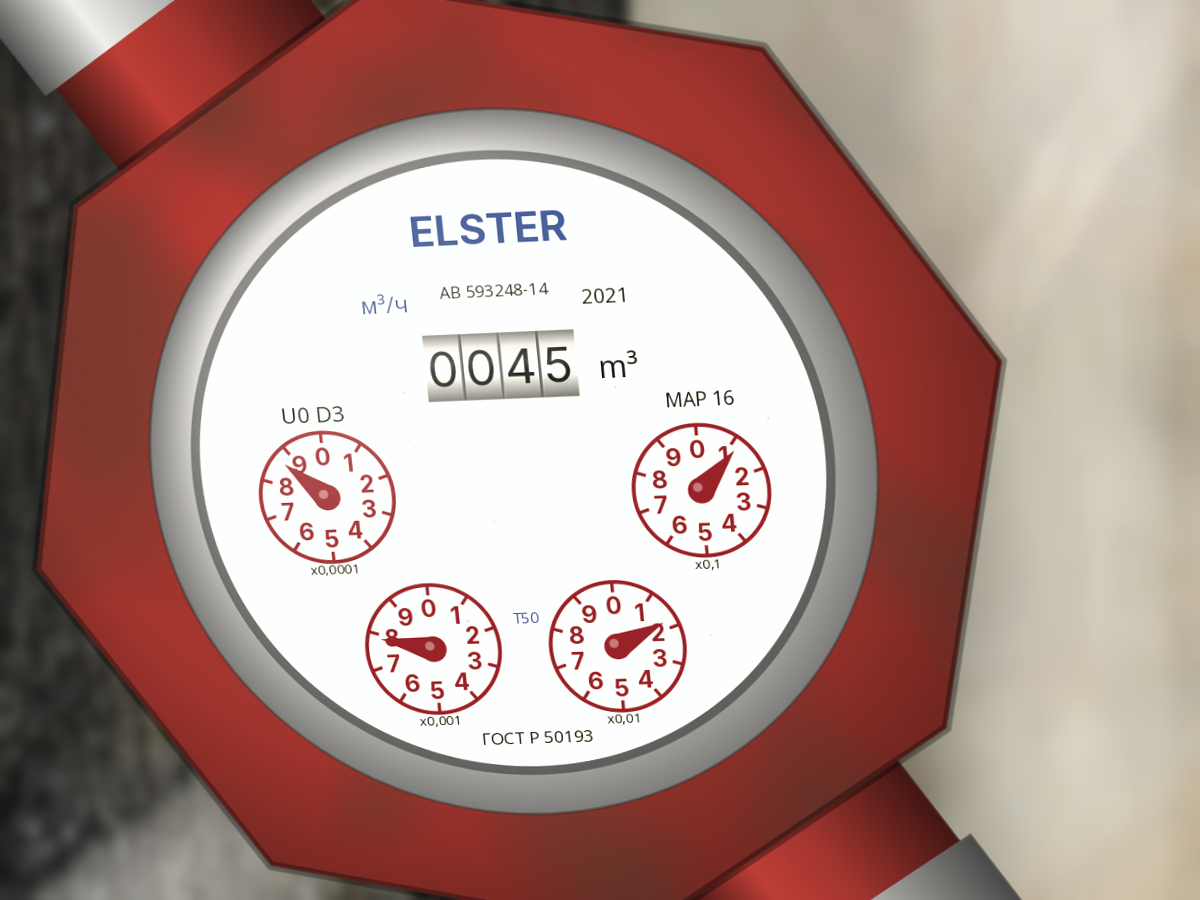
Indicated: 45.1178m³
